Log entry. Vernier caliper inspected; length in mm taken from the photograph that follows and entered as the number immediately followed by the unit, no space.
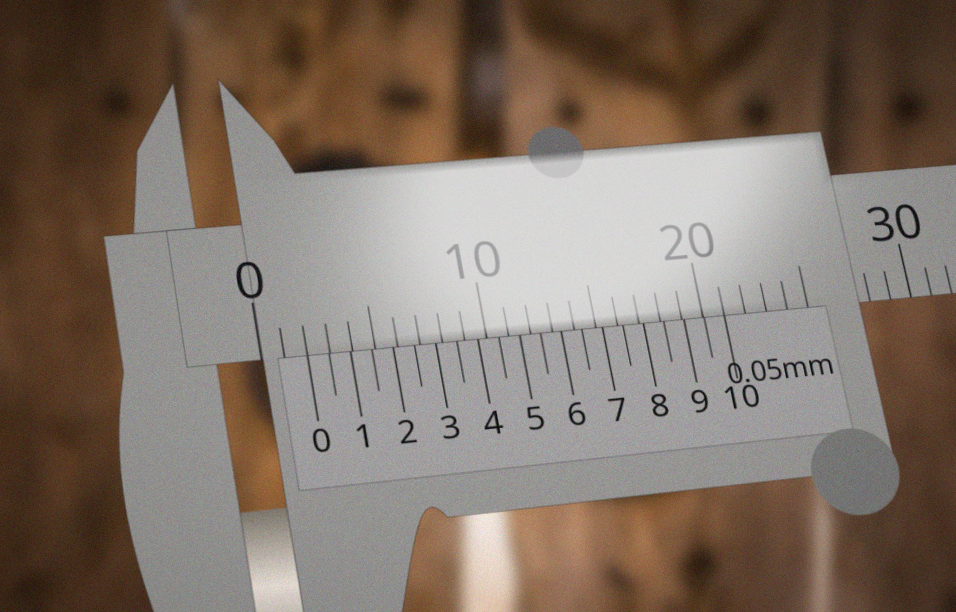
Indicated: 2.0mm
